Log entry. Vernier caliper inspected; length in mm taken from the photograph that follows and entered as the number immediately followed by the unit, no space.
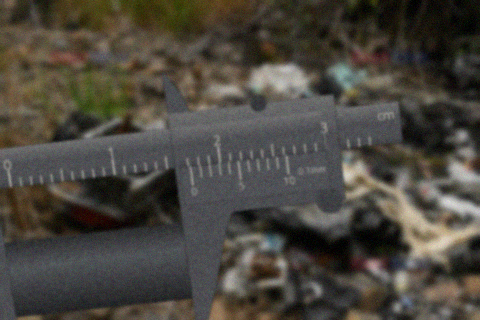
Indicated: 17.2mm
